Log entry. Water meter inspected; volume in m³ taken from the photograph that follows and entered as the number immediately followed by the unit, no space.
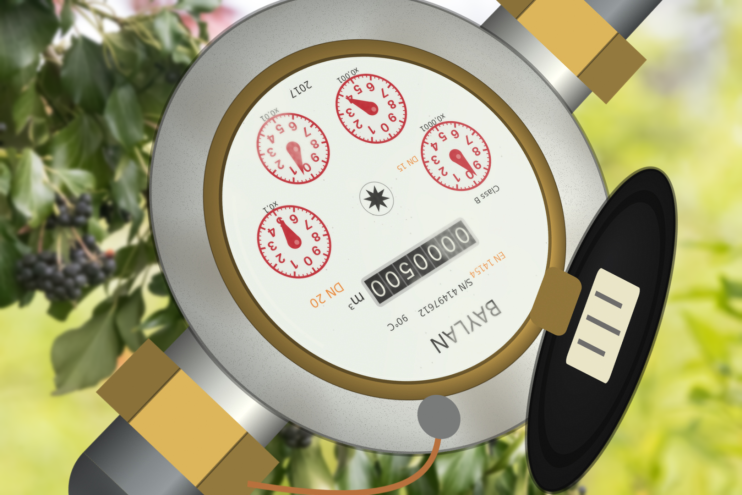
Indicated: 500.5039m³
